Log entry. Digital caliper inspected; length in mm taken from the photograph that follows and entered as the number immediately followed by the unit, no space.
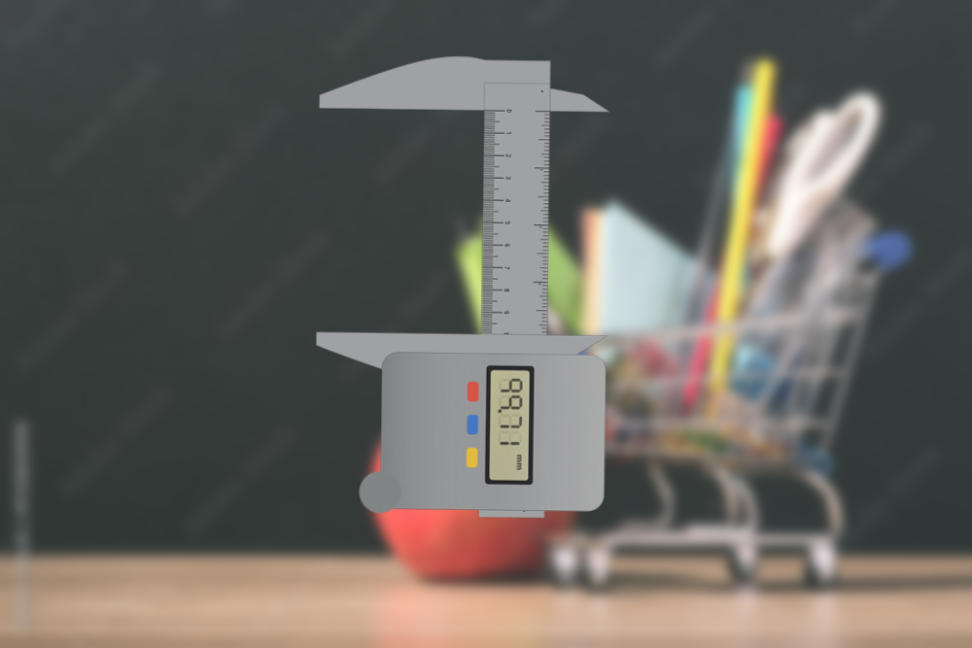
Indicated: 99.71mm
